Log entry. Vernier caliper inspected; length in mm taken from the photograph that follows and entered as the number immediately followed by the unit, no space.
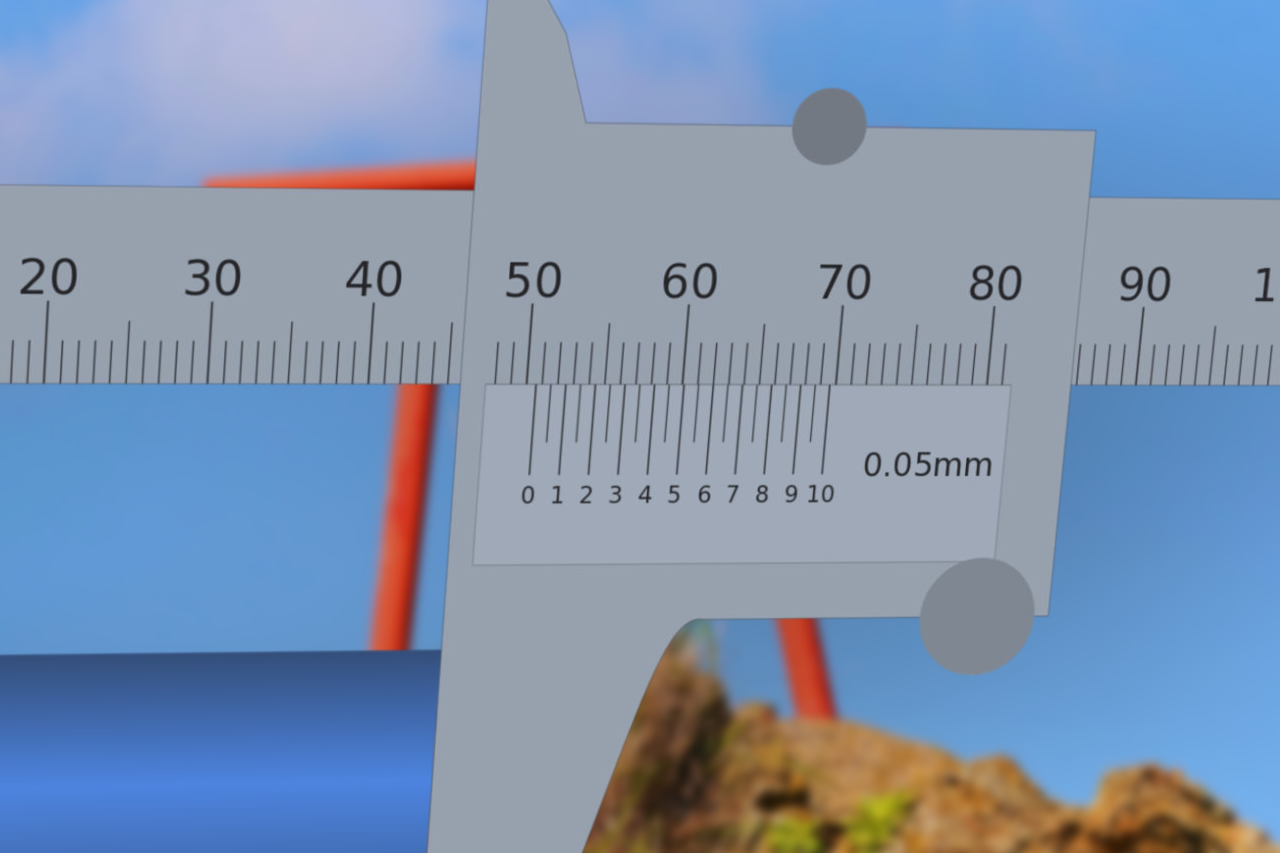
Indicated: 50.6mm
